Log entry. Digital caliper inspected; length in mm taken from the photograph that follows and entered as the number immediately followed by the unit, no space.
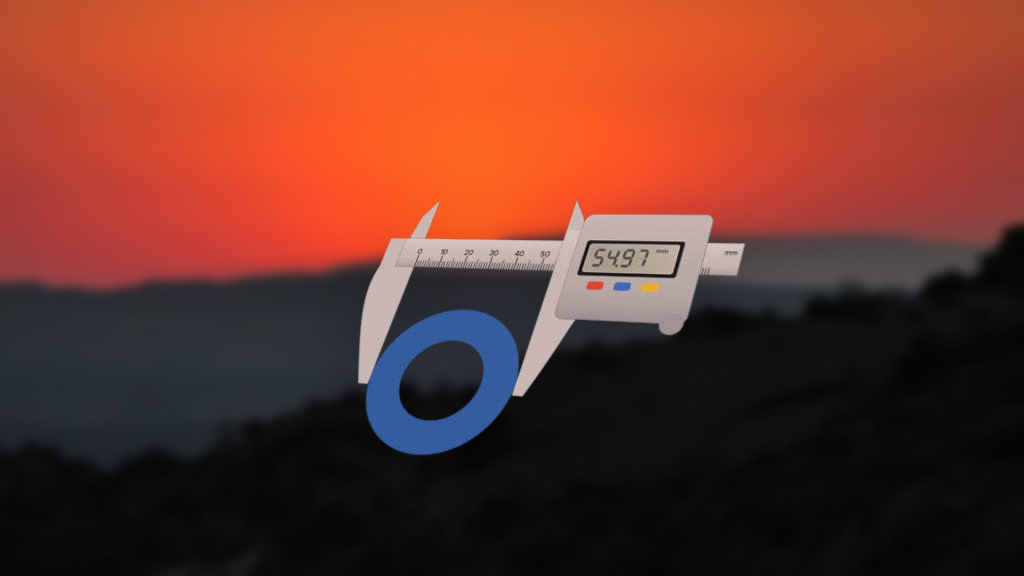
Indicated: 54.97mm
